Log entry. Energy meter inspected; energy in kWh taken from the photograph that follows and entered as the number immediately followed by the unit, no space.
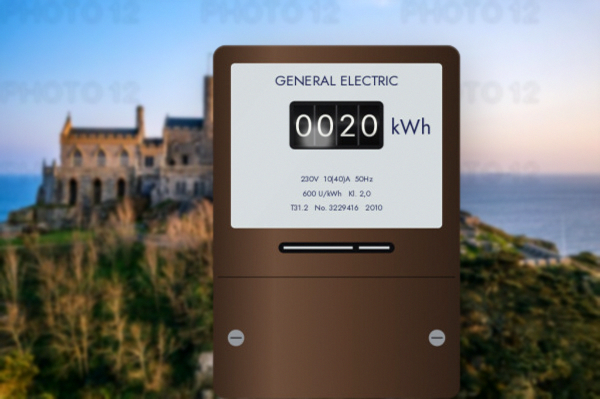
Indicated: 20kWh
